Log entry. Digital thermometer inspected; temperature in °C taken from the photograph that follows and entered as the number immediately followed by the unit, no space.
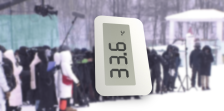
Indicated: 33.6°C
